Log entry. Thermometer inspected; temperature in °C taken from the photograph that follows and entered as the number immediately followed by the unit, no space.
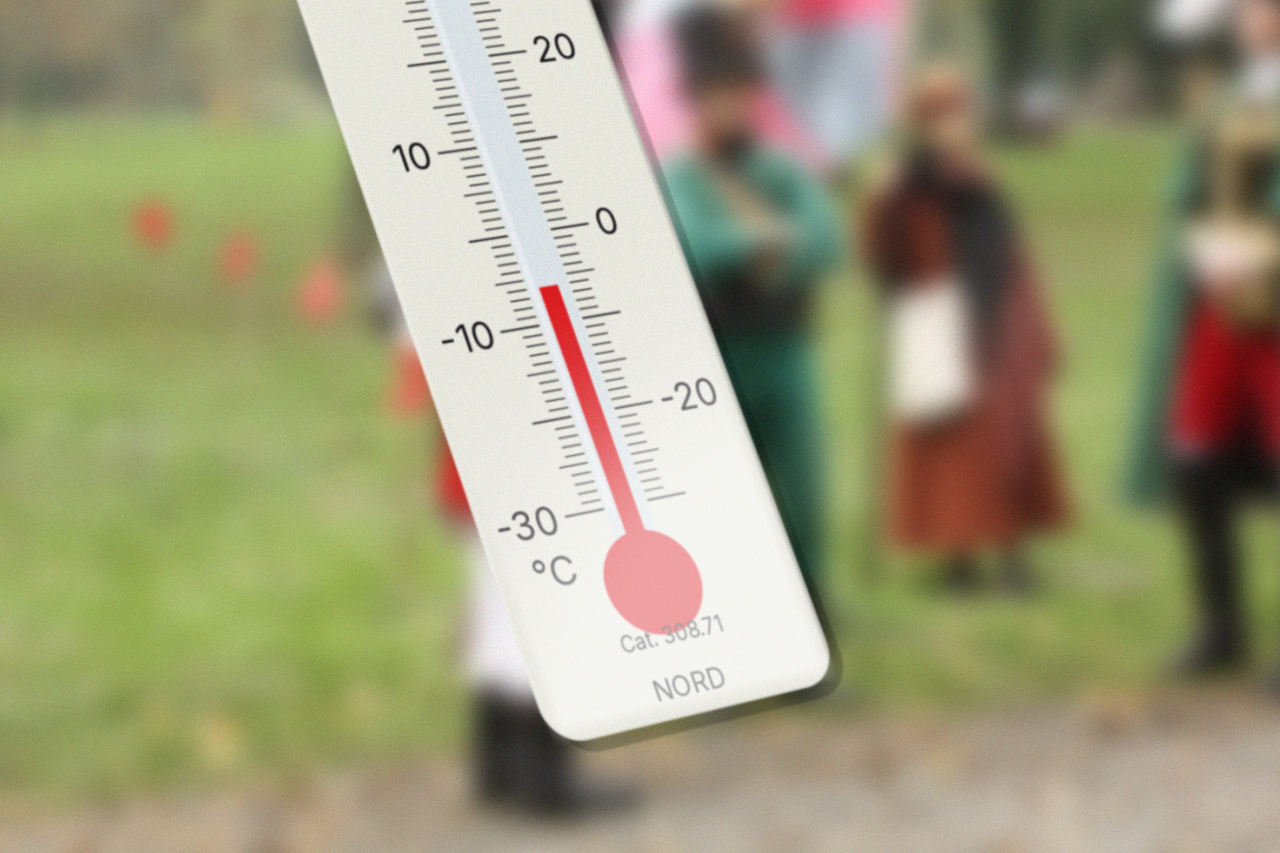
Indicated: -6°C
